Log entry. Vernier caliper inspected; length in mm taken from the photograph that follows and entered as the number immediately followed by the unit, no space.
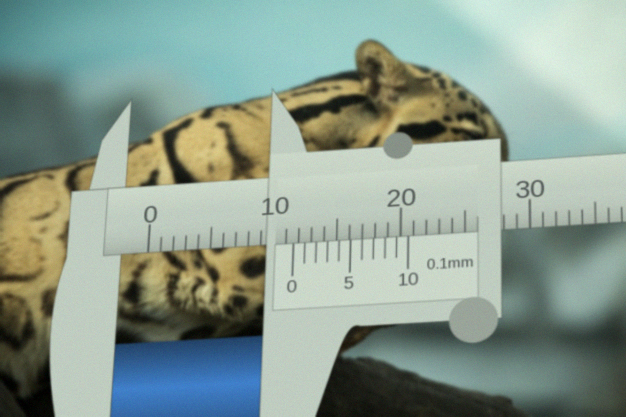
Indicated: 11.6mm
